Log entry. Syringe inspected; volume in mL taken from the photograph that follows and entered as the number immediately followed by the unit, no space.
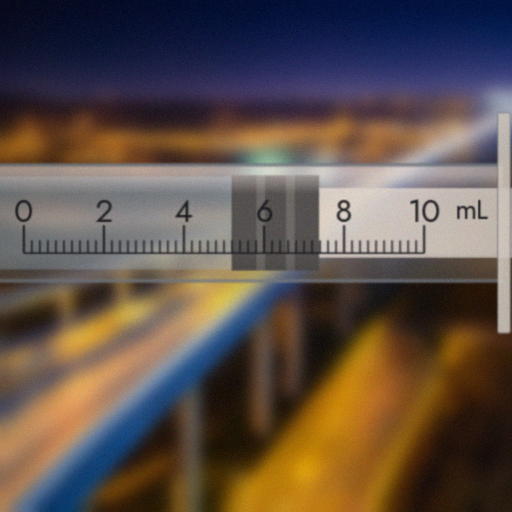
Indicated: 5.2mL
